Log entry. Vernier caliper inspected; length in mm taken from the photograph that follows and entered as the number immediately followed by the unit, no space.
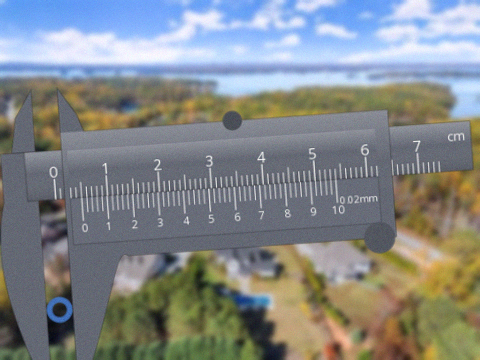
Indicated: 5.0mm
